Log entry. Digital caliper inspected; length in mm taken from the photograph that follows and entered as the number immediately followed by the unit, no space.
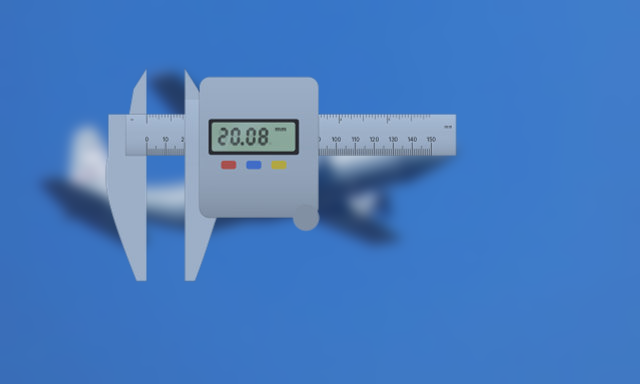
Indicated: 20.08mm
